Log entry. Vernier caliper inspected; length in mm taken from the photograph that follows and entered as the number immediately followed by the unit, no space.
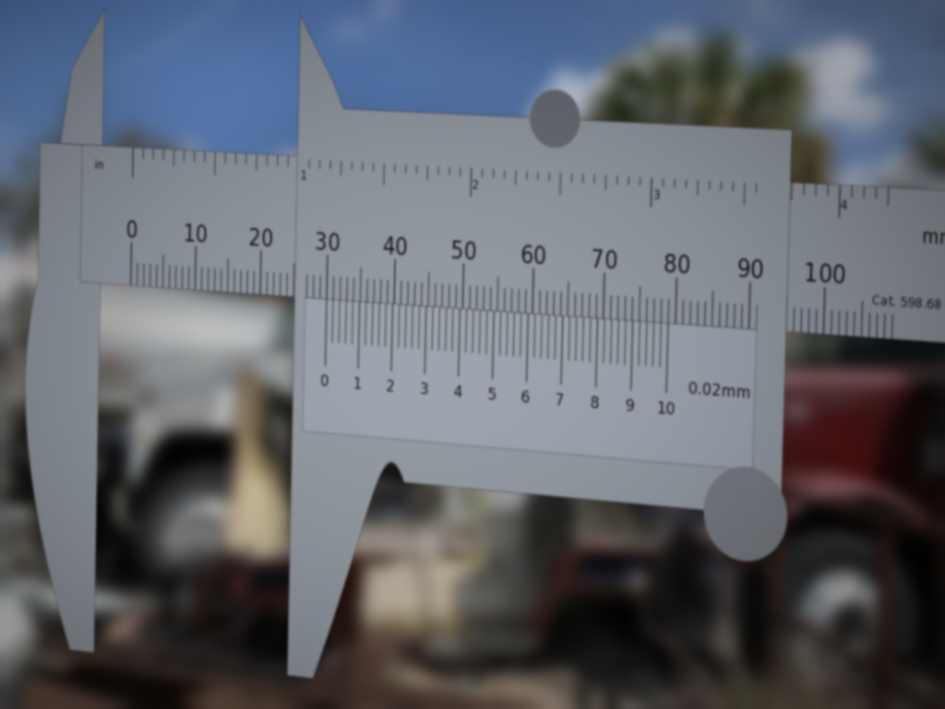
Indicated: 30.0mm
